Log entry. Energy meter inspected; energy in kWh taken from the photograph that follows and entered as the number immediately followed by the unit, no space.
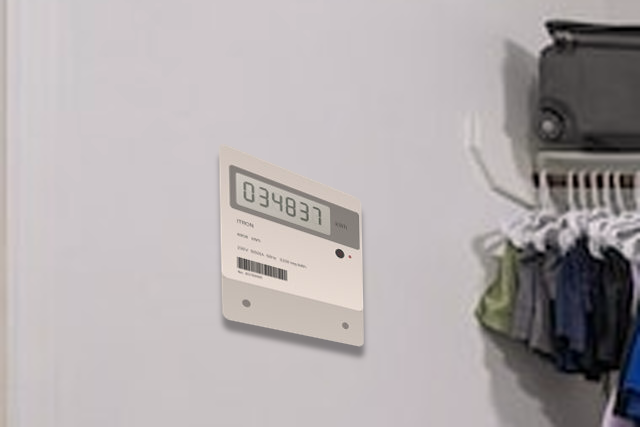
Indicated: 34837kWh
